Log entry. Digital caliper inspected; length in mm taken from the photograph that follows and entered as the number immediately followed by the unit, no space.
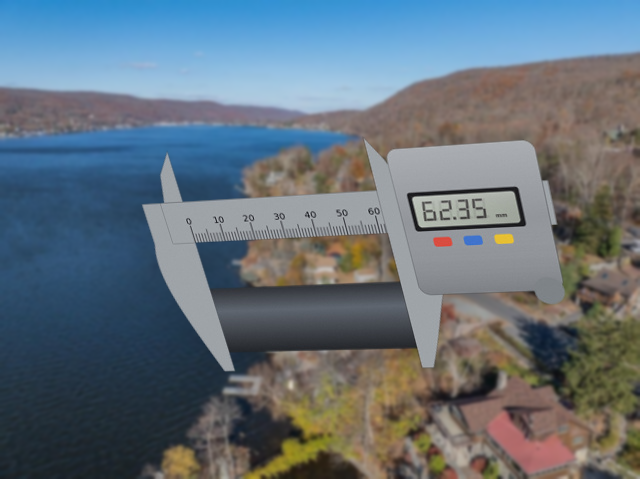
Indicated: 62.35mm
